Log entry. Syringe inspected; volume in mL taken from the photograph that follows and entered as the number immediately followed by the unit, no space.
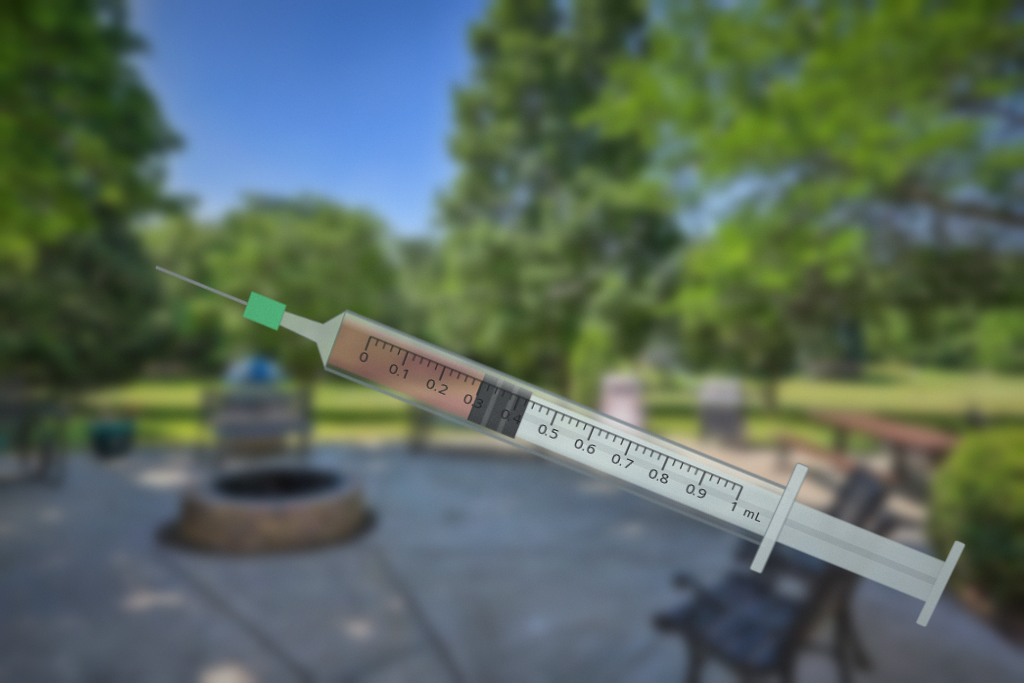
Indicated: 0.3mL
